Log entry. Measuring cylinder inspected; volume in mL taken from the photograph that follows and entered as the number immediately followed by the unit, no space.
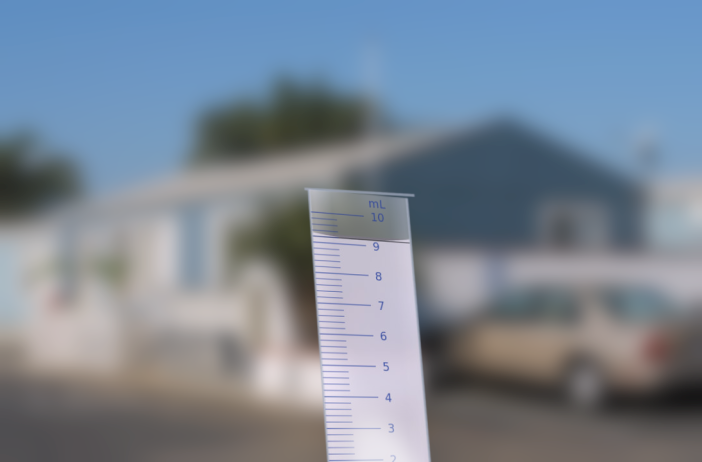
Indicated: 9.2mL
